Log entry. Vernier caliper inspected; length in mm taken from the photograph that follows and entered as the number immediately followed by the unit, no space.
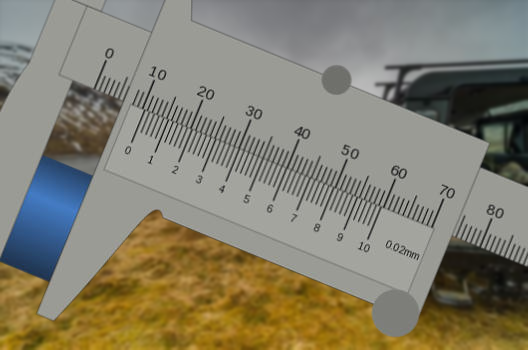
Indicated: 10.5mm
